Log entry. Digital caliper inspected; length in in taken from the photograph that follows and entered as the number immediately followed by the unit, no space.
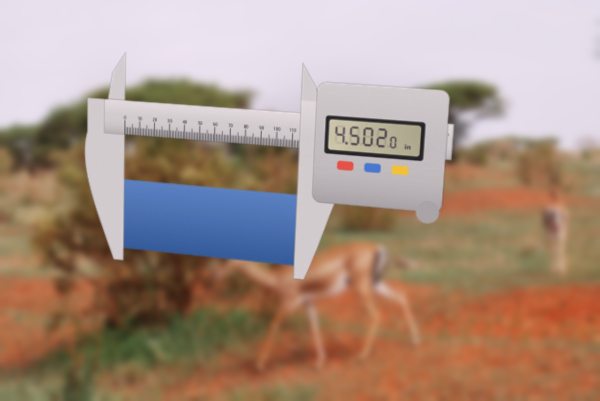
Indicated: 4.5020in
